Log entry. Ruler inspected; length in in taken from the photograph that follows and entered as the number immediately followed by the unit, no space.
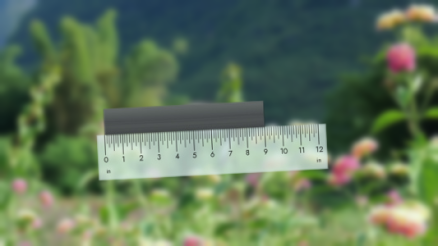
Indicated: 9in
